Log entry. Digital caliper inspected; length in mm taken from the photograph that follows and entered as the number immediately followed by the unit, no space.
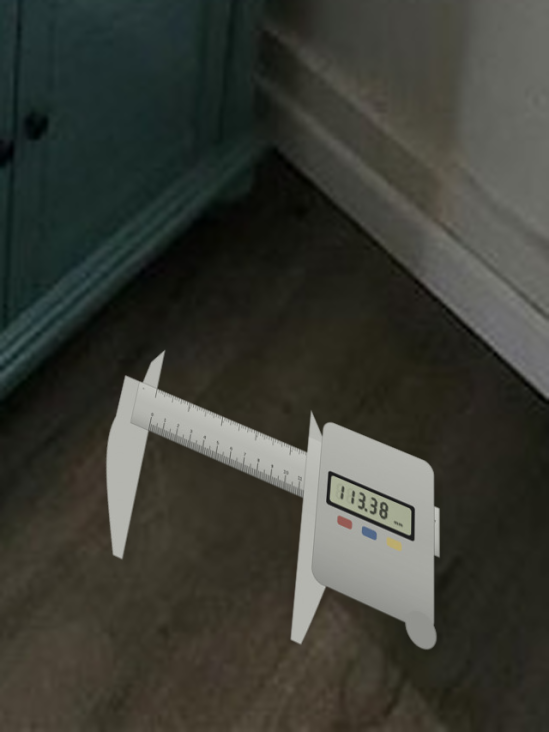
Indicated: 113.38mm
